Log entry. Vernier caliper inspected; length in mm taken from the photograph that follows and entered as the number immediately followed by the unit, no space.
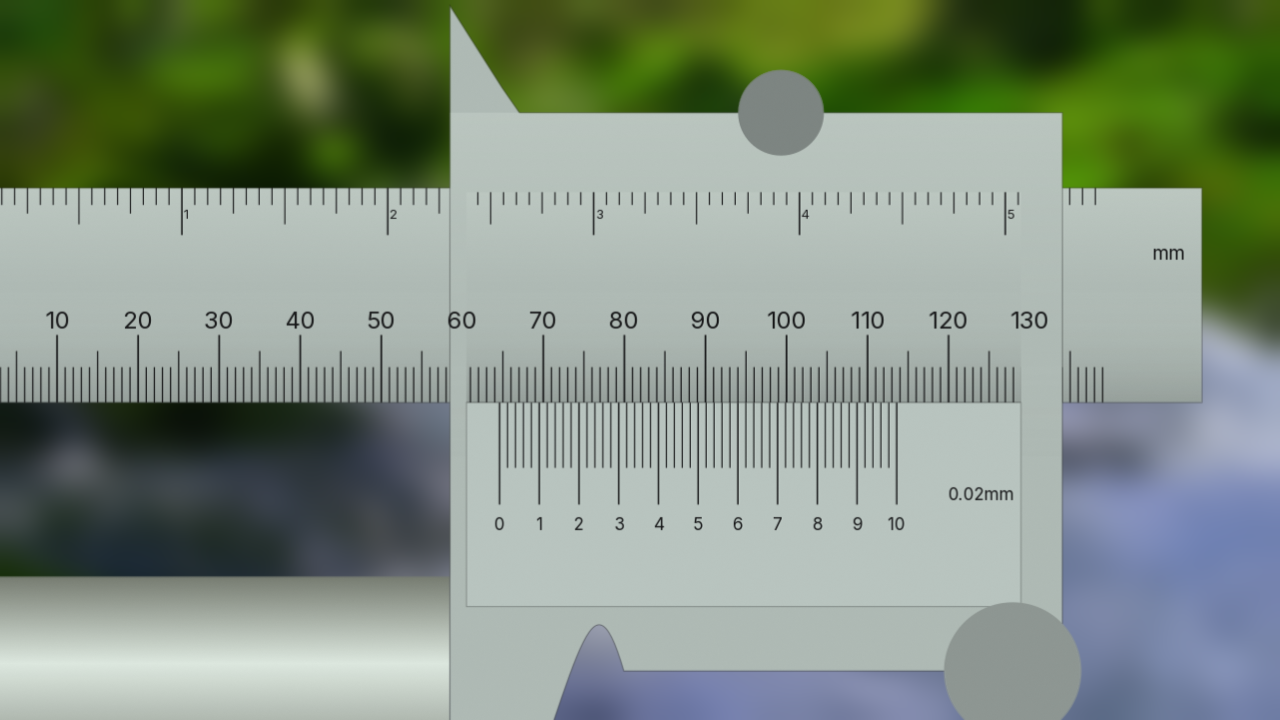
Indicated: 64.6mm
